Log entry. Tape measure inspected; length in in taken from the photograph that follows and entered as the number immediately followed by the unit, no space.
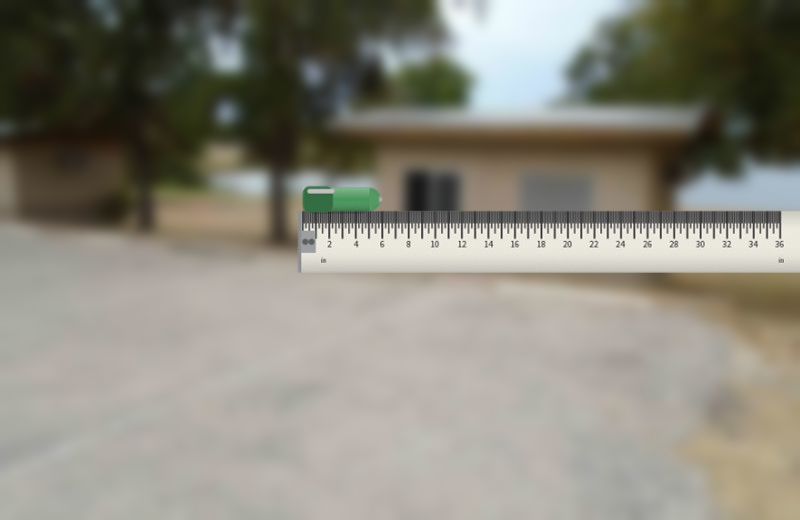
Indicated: 6in
